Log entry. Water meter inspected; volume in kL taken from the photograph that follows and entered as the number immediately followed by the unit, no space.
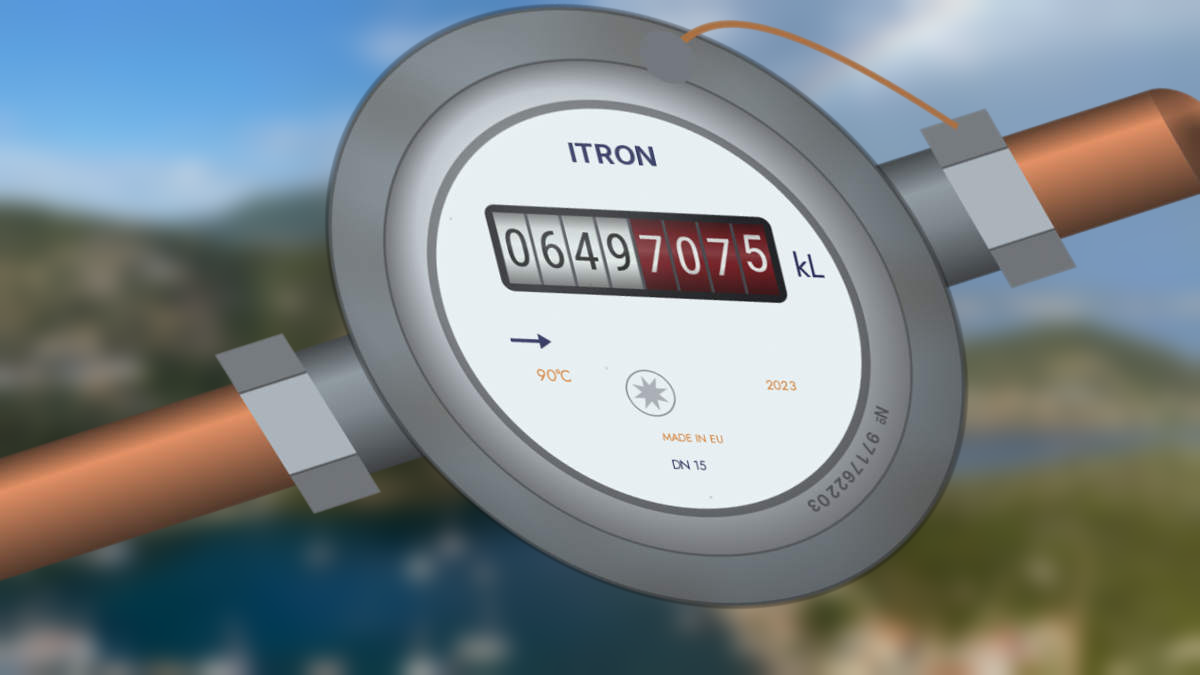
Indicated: 649.7075kL
